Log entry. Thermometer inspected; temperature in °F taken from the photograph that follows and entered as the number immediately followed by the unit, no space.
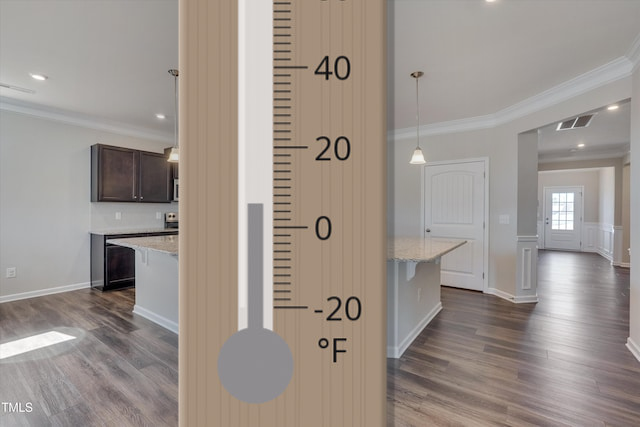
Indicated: 6°F
